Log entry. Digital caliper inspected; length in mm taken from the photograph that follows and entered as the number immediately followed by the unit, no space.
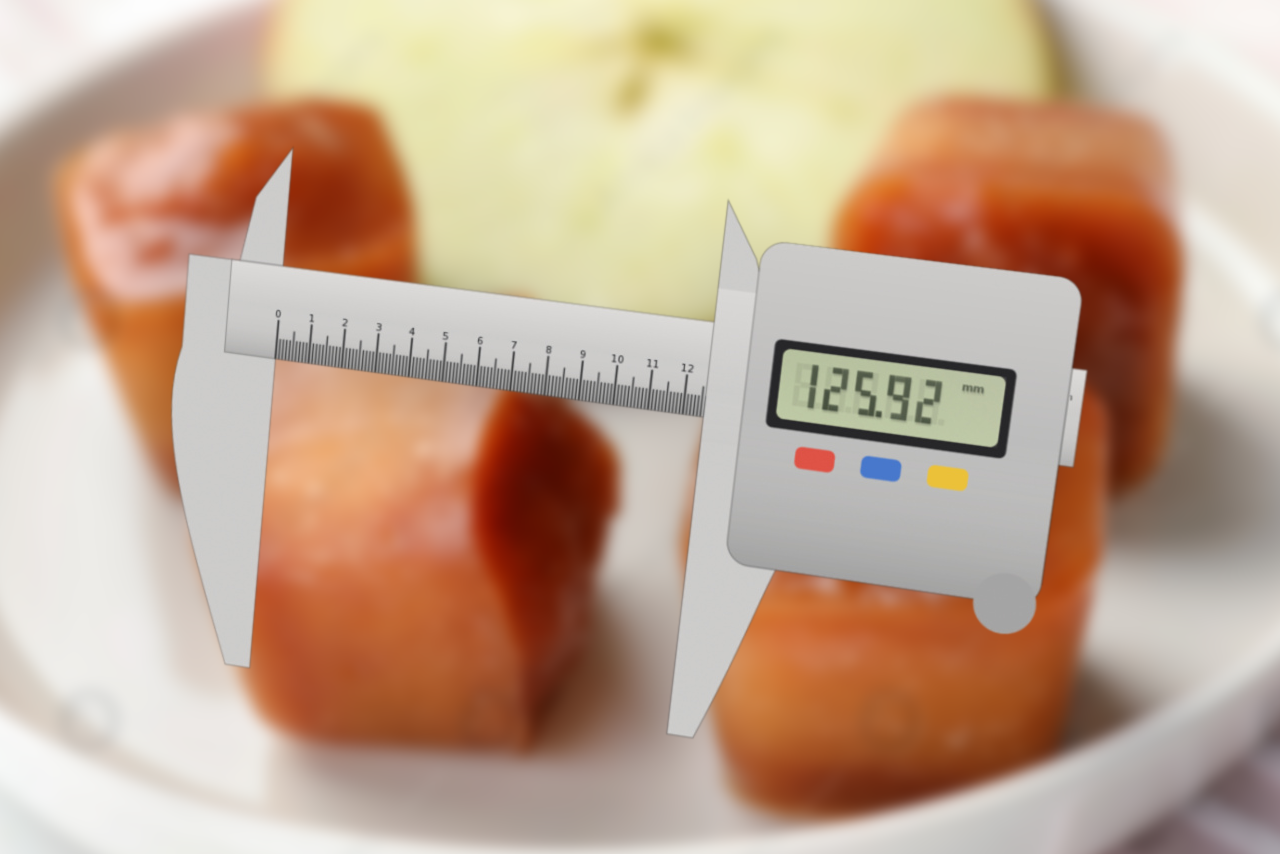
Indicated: 125.92mm
